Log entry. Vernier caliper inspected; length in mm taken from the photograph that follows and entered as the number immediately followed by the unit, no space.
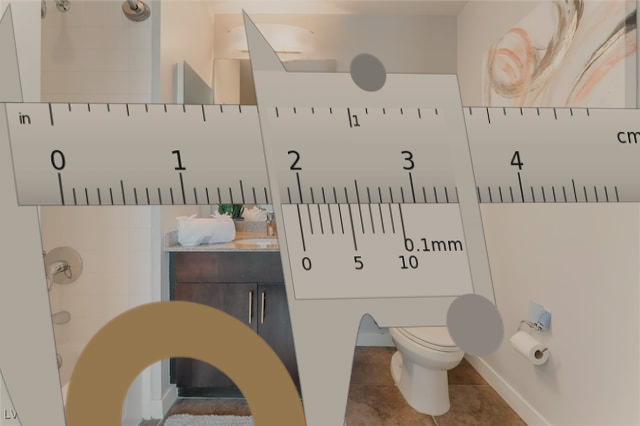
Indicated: 19.6mm
